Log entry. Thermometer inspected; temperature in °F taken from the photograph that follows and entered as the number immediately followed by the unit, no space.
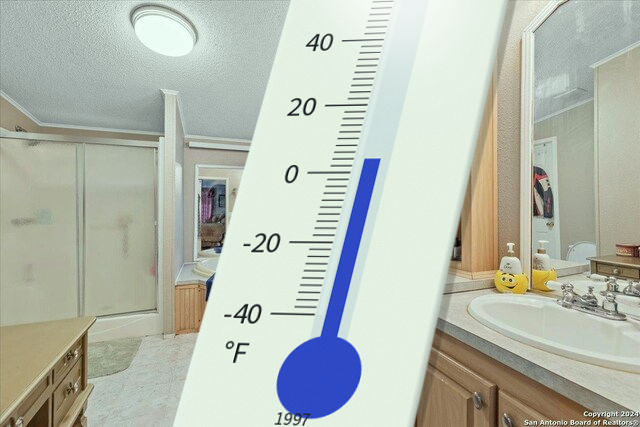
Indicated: 4°F
